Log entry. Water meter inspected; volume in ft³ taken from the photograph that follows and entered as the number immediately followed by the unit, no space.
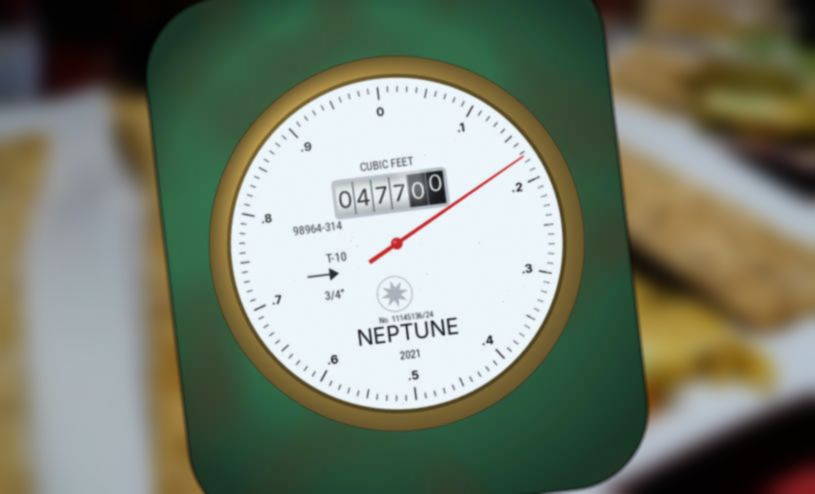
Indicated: 47700.17ft³
